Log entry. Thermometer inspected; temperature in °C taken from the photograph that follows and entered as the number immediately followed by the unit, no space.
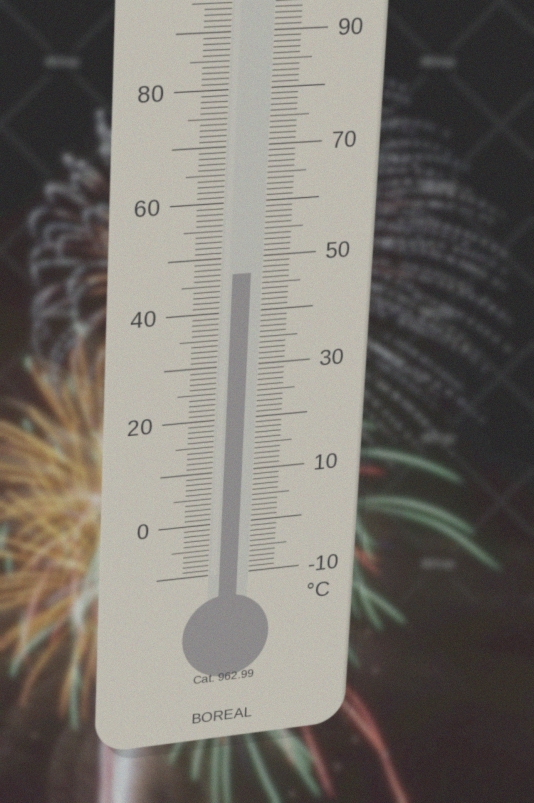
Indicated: 47°C
